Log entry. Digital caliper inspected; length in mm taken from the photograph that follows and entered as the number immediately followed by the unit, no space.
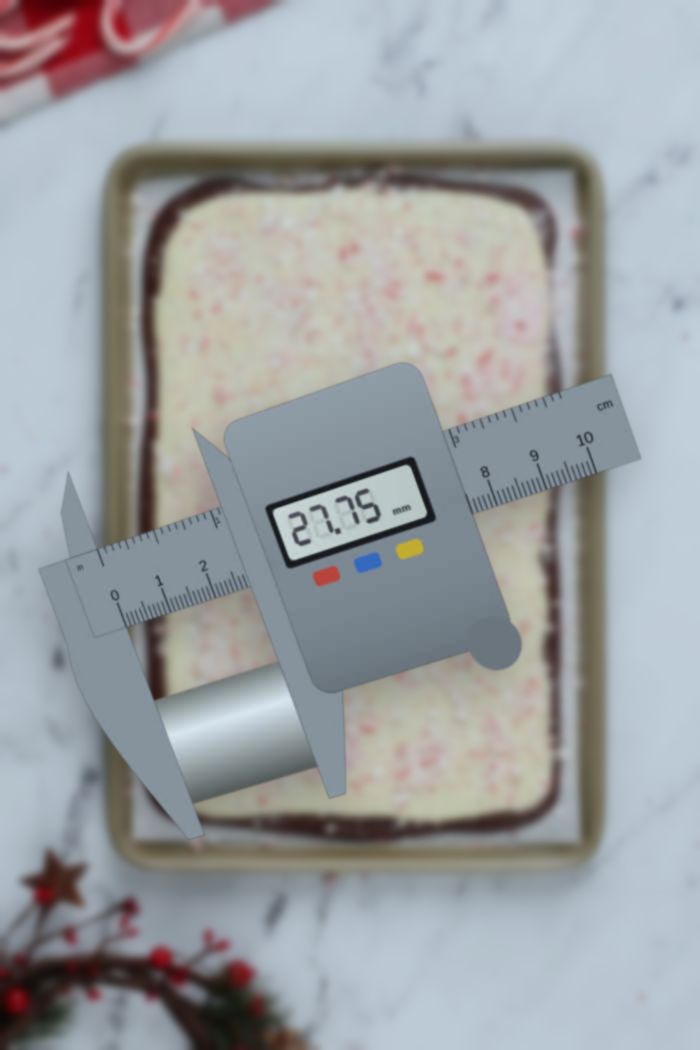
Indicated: 27.75mm
